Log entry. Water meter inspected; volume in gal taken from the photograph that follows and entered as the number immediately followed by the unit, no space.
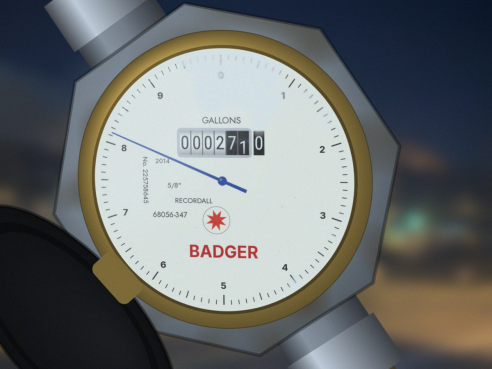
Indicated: 2708.1gal
